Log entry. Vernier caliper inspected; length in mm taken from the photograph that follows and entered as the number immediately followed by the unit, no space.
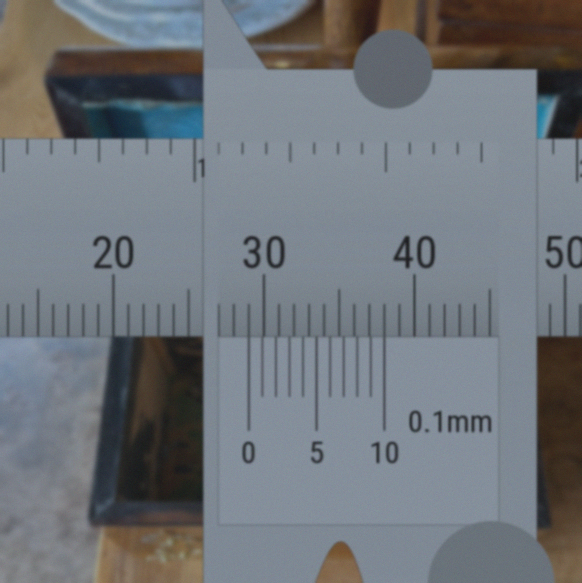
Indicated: 29.0mm
